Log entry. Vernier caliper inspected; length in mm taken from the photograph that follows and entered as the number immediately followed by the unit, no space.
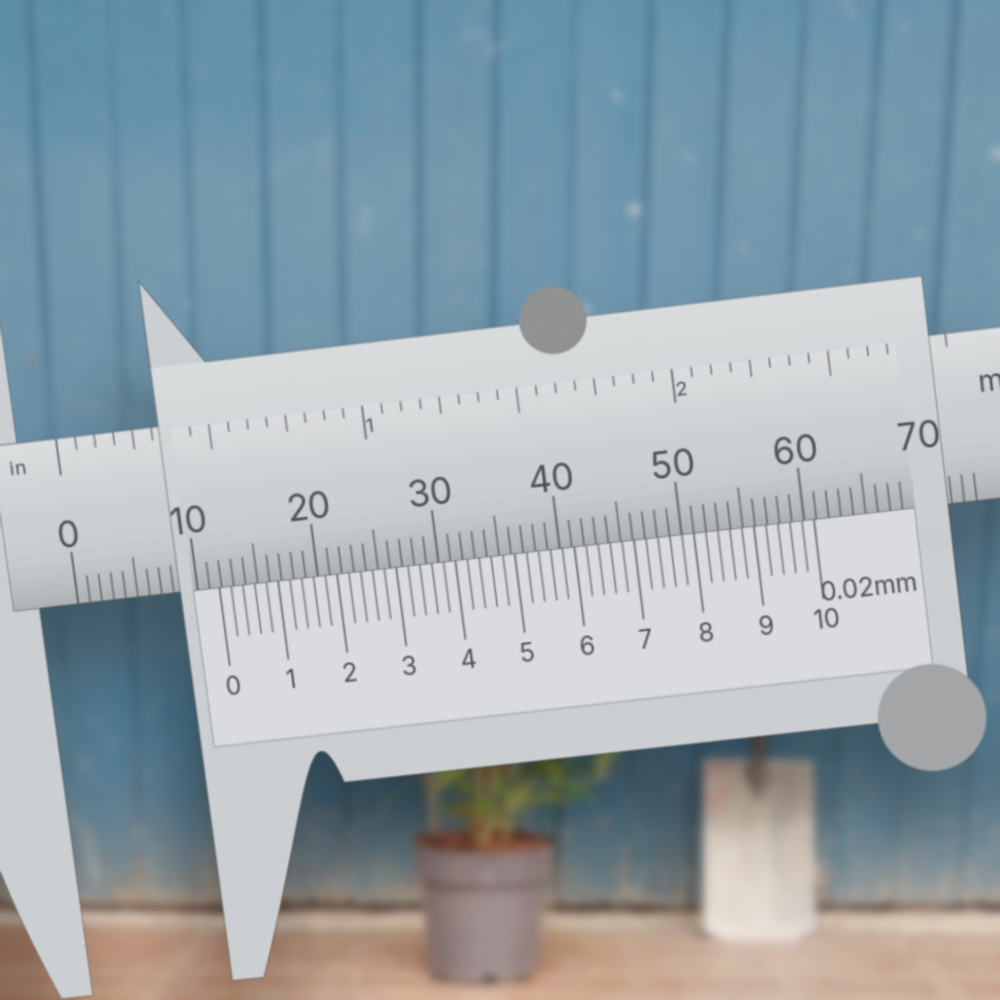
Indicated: 11.8mm
